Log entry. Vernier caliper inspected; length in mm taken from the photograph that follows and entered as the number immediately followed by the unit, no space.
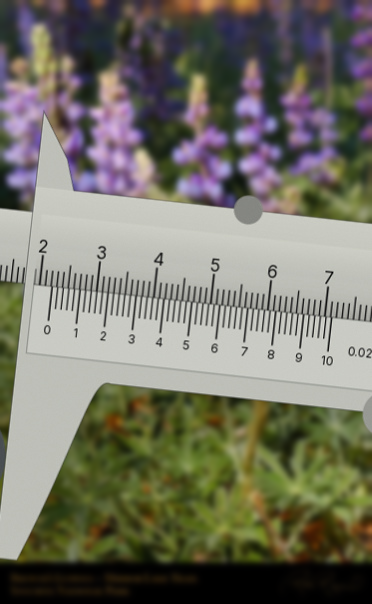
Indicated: 22.2mm
